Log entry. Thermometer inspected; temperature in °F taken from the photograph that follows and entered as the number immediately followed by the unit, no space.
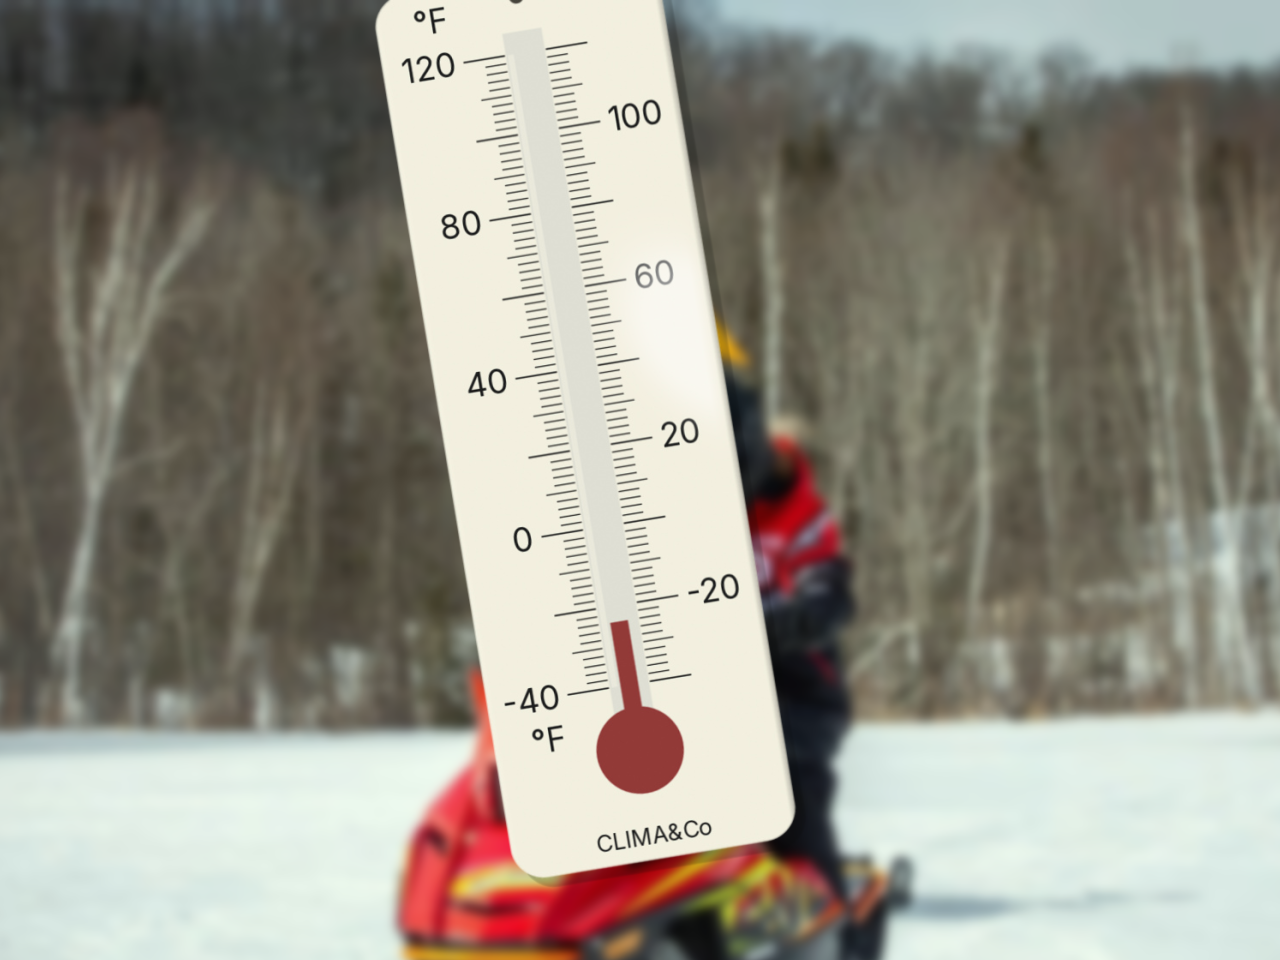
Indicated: -24°F
